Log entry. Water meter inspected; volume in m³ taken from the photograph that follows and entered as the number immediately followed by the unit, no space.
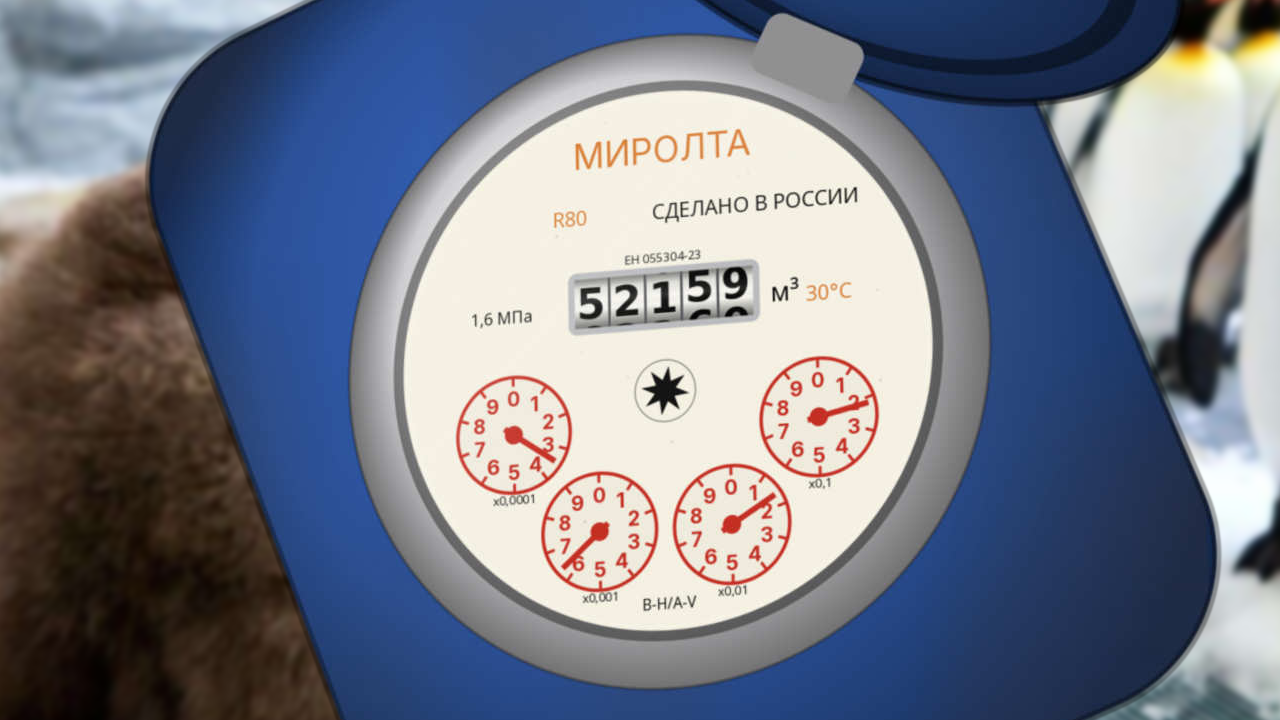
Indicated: 52159.2163m³
